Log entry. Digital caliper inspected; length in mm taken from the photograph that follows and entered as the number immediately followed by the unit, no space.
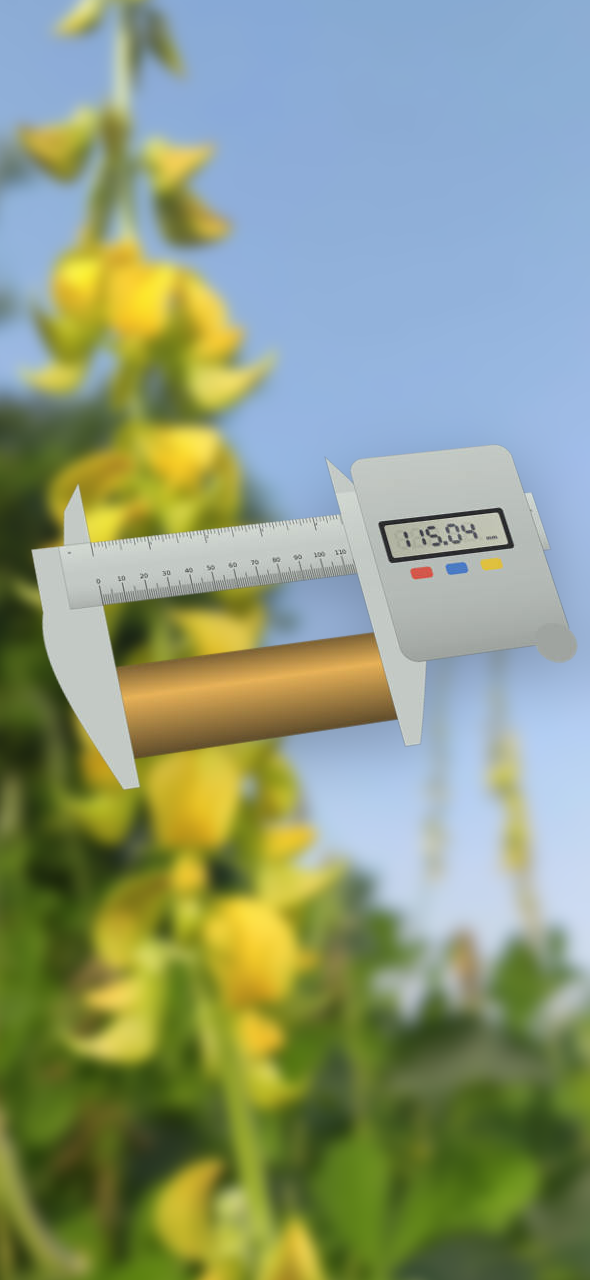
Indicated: 115.04mm
